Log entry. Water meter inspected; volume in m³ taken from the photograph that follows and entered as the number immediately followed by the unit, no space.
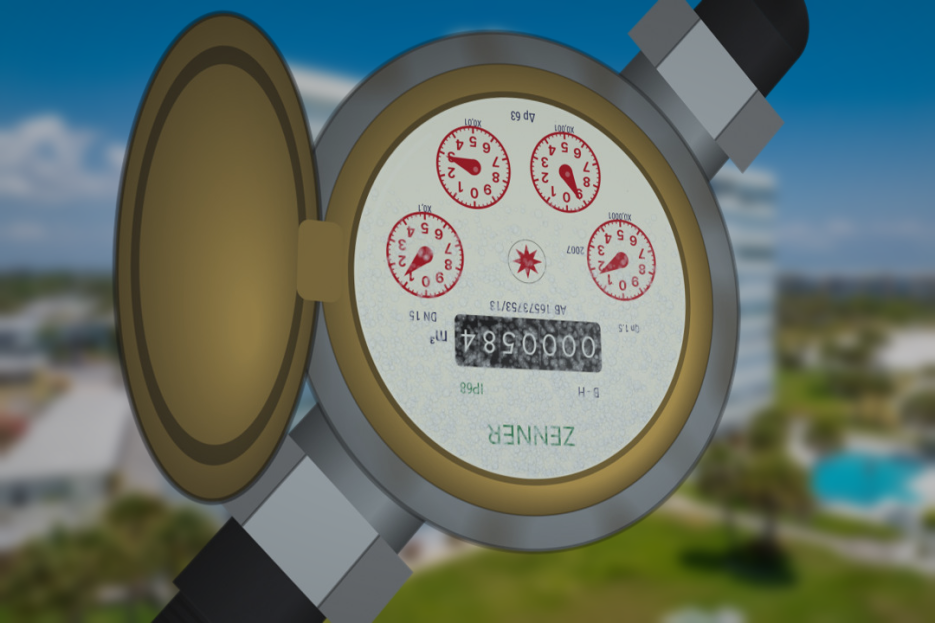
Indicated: 584.1291m³
